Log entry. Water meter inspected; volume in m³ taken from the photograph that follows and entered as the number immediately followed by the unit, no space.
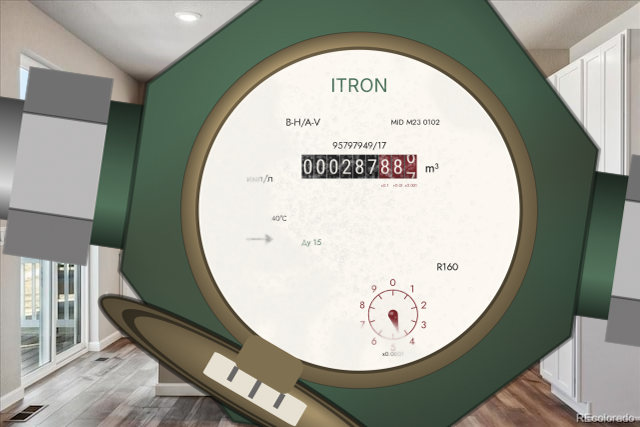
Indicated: 287.8864m³
